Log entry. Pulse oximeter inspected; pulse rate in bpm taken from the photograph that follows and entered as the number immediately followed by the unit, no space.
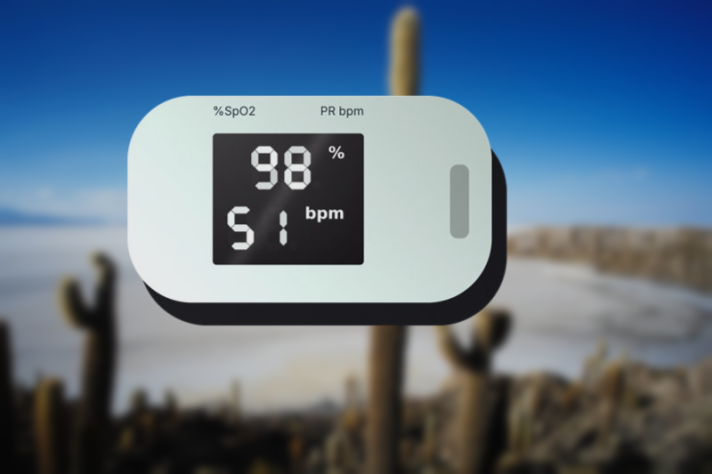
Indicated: 51bpm
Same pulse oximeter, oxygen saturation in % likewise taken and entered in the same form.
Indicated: 98%
